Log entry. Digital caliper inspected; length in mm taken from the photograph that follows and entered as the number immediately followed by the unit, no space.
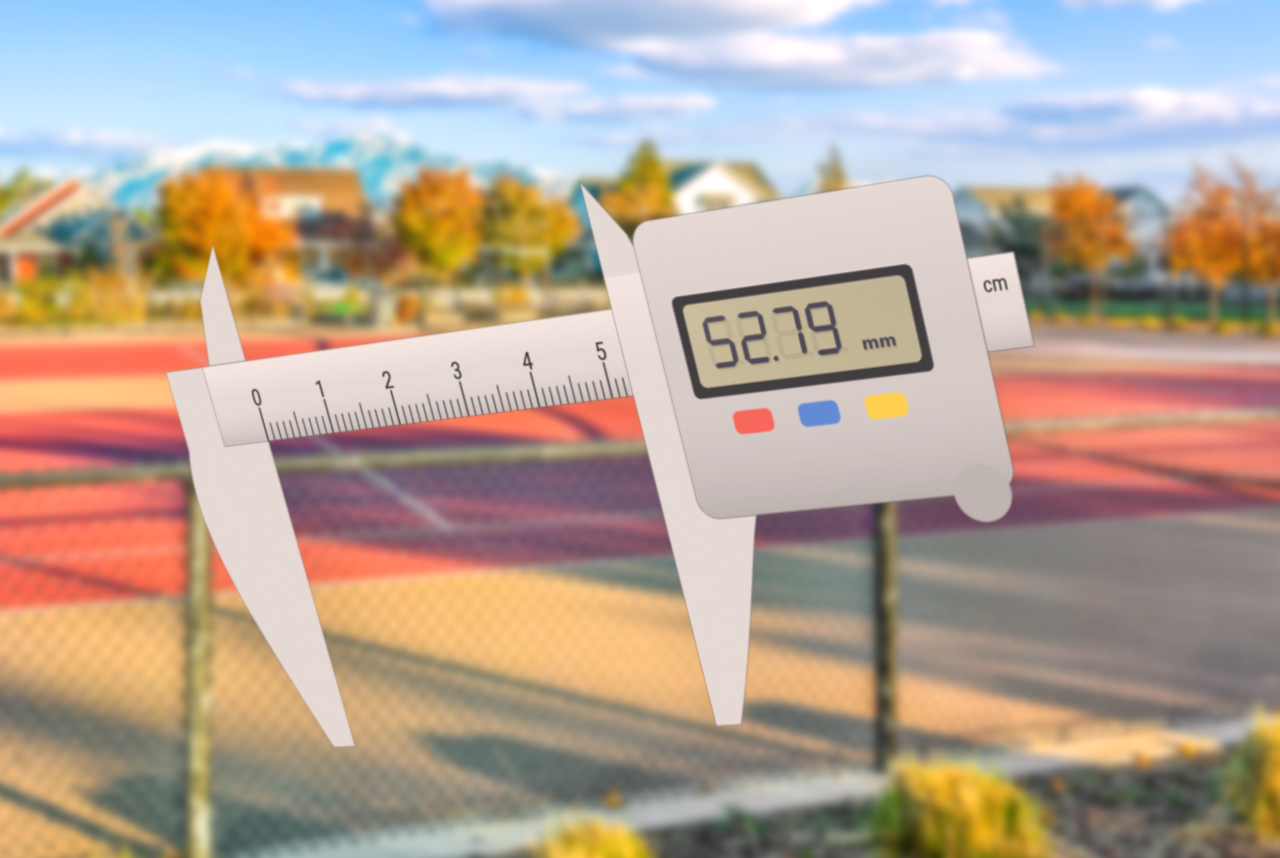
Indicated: 52.79mm
